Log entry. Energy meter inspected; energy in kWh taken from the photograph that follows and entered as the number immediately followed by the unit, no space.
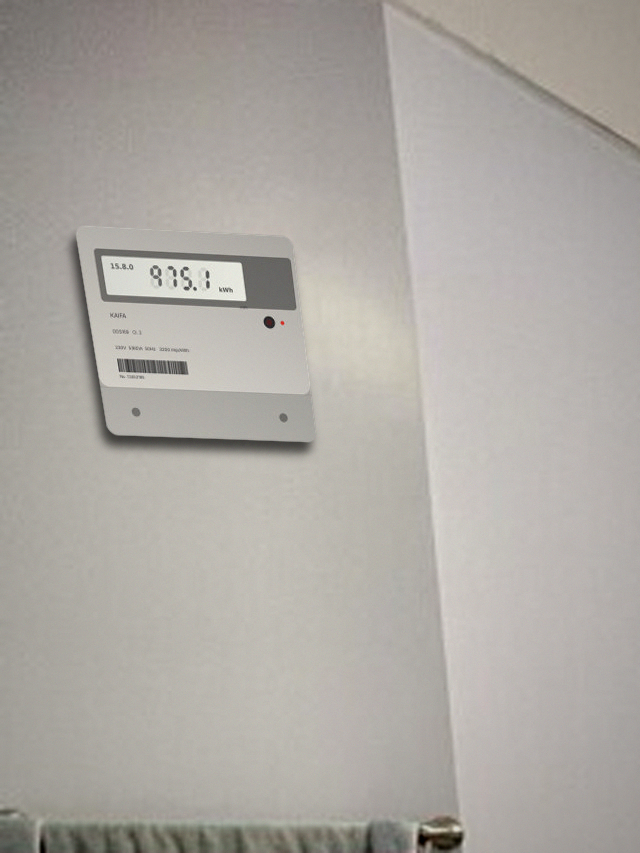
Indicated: 975.1kWh
